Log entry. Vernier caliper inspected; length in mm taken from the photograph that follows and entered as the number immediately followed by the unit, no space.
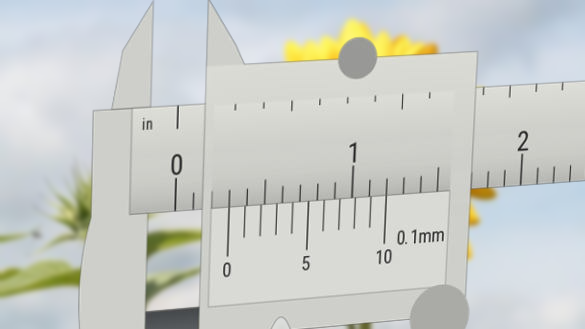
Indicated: 3.0mm
